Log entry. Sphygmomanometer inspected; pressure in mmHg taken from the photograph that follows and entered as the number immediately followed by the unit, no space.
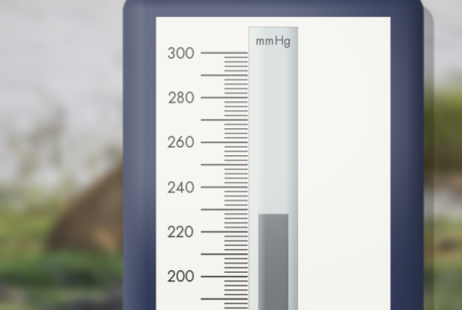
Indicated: 228mmHg
